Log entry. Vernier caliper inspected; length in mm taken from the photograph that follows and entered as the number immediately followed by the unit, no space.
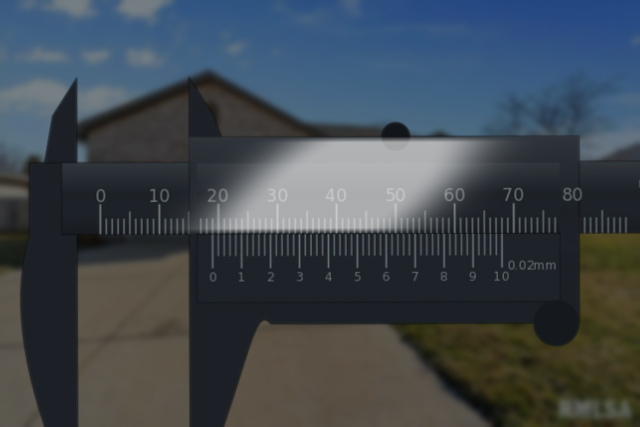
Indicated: 19.0mm
